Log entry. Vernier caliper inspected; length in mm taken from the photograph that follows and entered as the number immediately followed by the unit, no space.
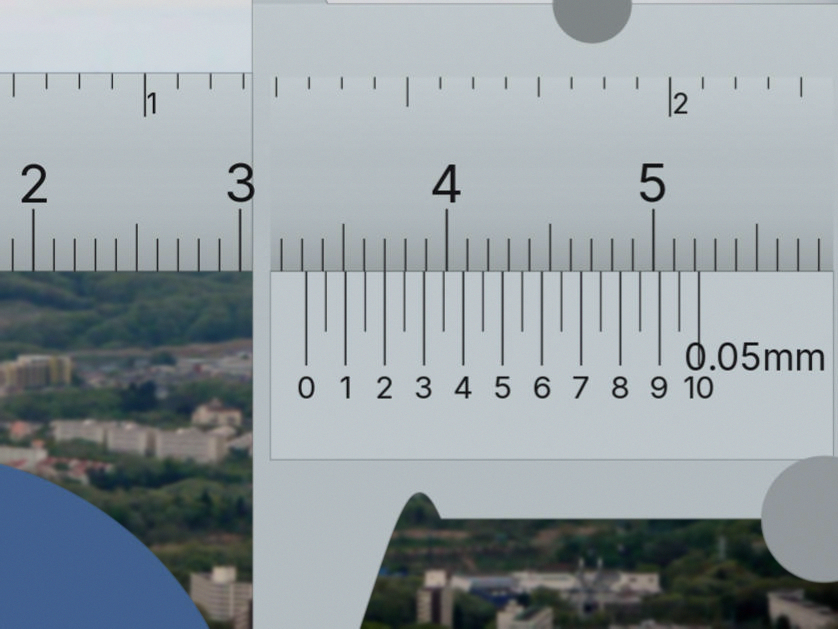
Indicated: 33.2mm
